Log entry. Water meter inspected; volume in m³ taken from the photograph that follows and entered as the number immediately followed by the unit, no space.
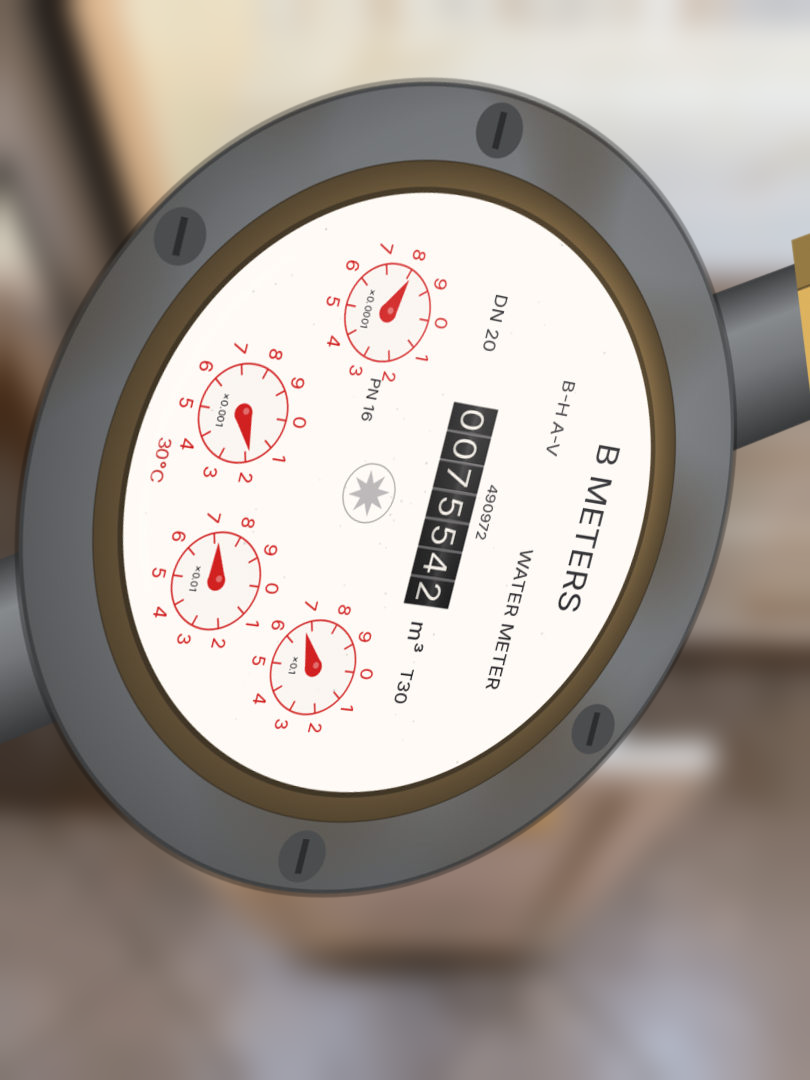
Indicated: 75542.6718m³
